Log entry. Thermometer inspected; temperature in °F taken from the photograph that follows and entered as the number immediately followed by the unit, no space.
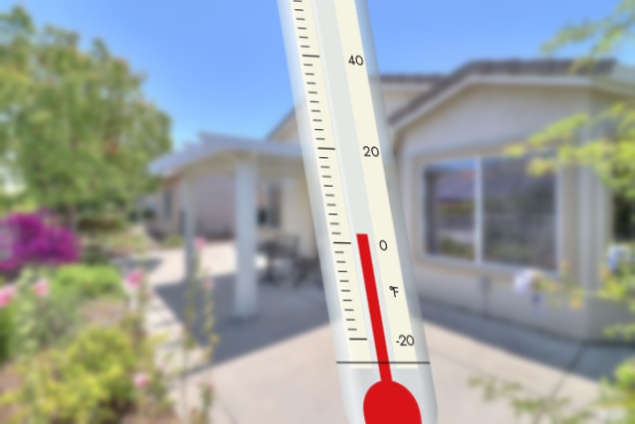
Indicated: 2°F
